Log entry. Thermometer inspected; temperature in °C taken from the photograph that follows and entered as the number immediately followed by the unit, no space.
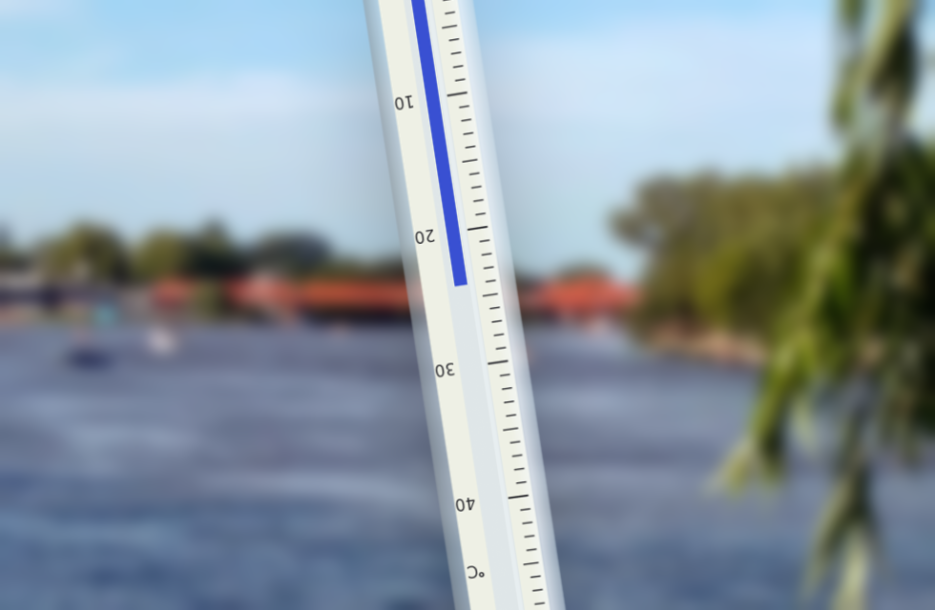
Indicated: 24°C
